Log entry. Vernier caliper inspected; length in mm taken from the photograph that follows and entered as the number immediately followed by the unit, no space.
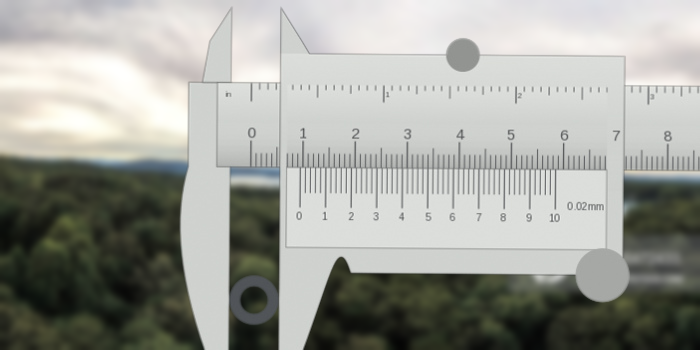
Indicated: 9.5mm
